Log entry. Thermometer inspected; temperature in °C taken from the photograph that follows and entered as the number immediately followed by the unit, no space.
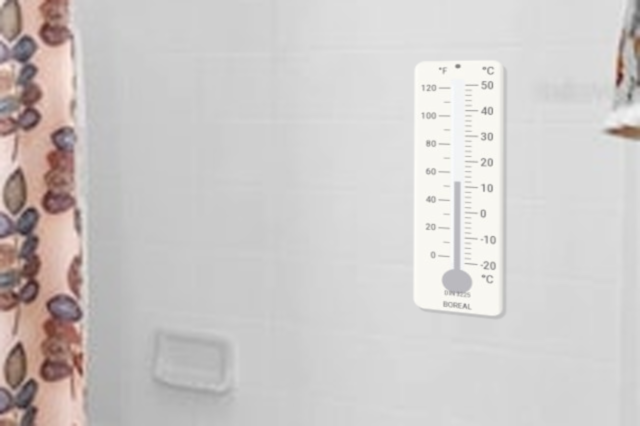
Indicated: 12°C
